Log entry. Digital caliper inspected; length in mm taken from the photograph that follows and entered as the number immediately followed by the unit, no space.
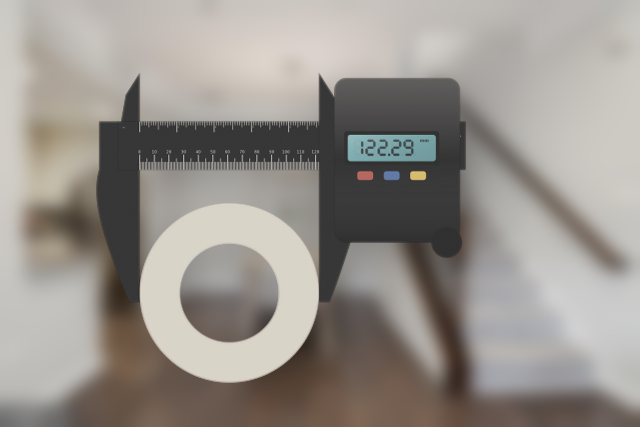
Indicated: 122.29mm
